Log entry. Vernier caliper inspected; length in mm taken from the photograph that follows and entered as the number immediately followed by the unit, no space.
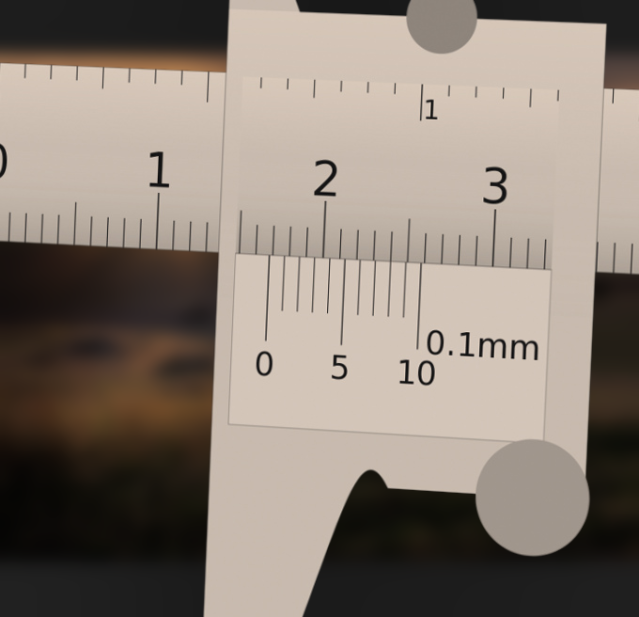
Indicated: 16.8mm
